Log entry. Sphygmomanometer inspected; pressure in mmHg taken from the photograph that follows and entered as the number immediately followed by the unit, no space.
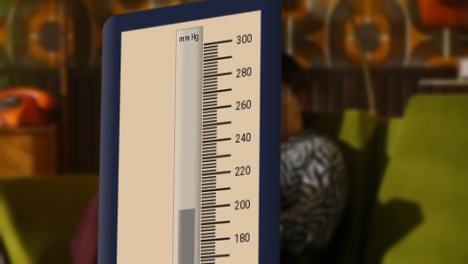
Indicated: 200mmHg
